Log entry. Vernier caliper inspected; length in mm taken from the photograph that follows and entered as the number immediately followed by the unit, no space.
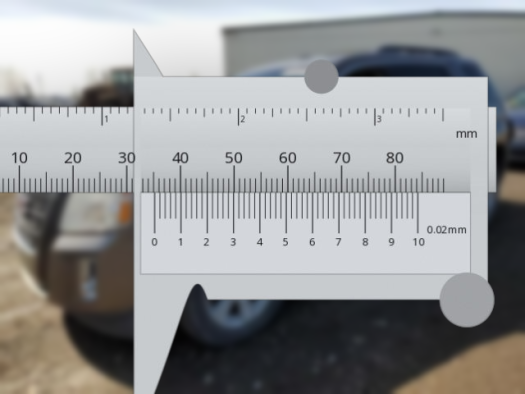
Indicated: 35.2mm
